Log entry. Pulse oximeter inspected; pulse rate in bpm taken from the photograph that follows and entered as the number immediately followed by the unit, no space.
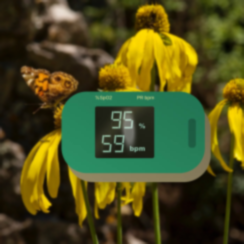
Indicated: 59bpm
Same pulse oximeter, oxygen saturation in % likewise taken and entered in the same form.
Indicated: 95%
